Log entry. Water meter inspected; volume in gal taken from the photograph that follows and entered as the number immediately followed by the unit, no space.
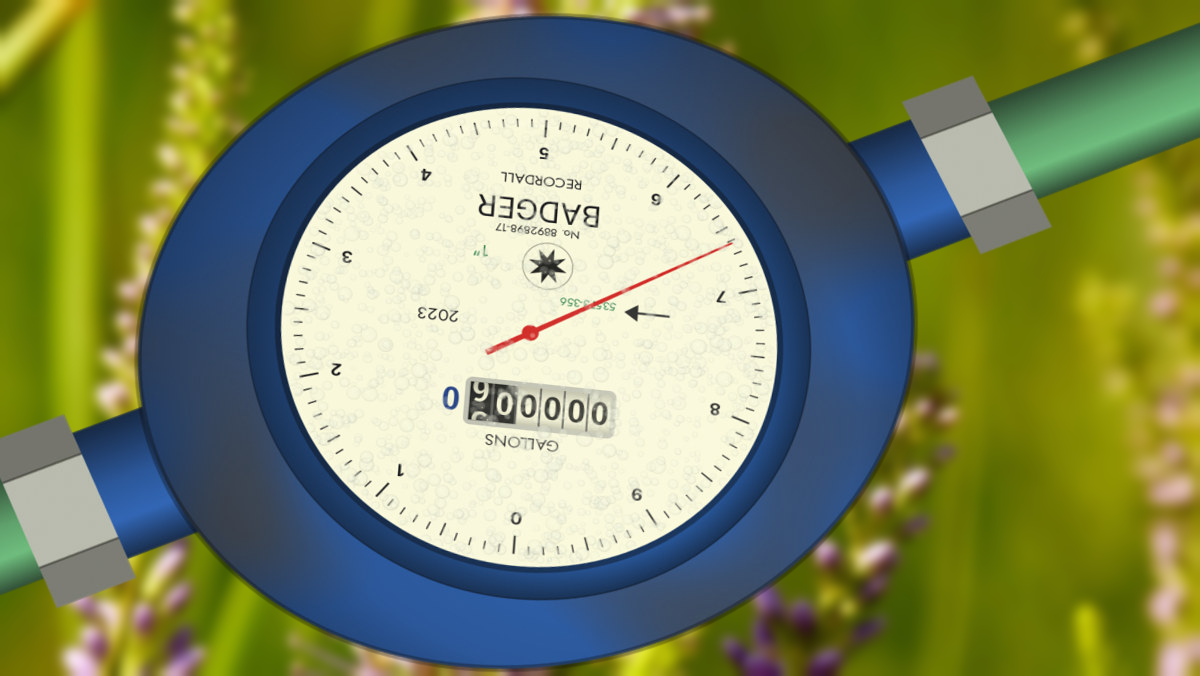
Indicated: 56.6gal
